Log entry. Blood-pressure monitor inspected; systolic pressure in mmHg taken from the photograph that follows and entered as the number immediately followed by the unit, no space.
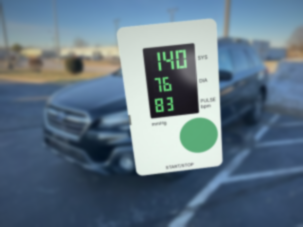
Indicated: 140mmHg
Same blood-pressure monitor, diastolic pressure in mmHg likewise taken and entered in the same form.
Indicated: 76mmHg
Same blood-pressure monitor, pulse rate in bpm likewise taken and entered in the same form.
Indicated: 83bpm
